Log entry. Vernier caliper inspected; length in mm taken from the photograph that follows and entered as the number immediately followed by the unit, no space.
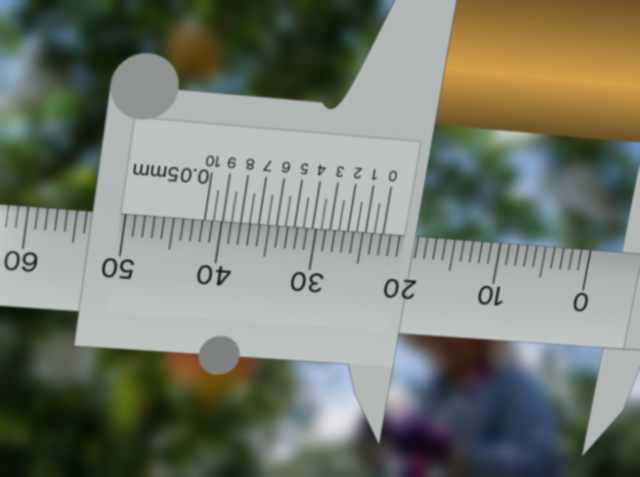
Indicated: 22.8mm
